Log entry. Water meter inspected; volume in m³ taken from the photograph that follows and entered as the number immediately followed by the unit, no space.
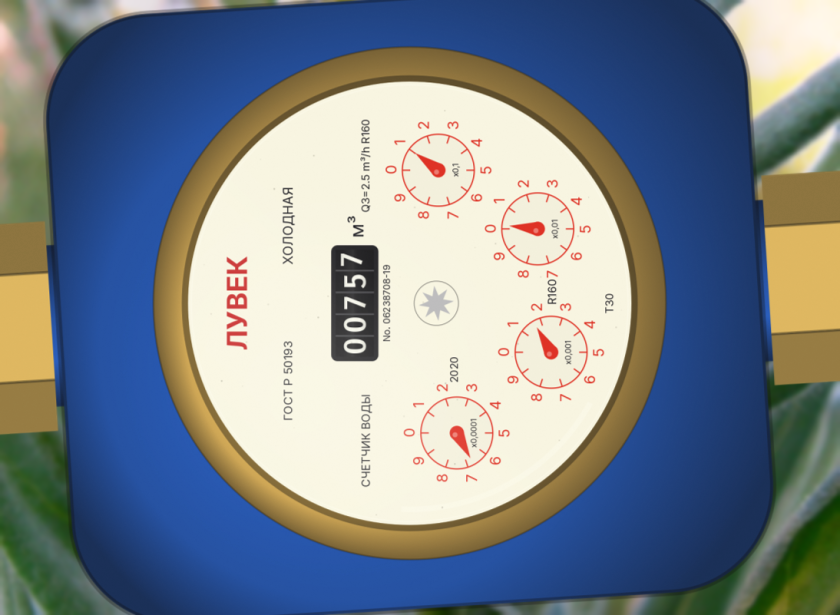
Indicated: 757.1016m³
